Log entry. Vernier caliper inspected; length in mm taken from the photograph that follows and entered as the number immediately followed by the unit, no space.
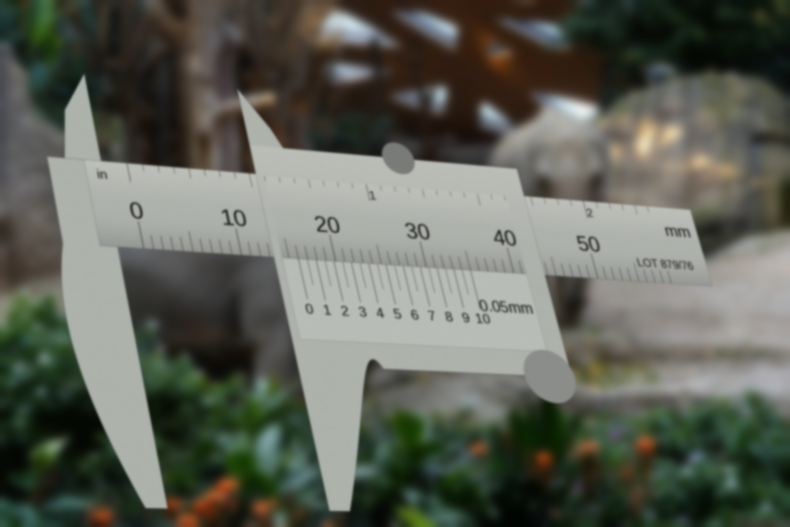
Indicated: 16.0mm
